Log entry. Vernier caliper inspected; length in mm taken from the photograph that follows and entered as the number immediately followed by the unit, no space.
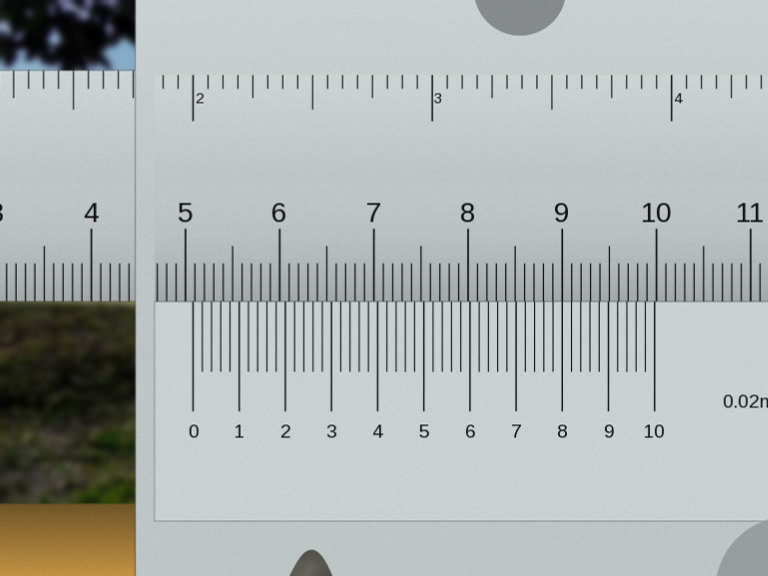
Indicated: 50.8mm
